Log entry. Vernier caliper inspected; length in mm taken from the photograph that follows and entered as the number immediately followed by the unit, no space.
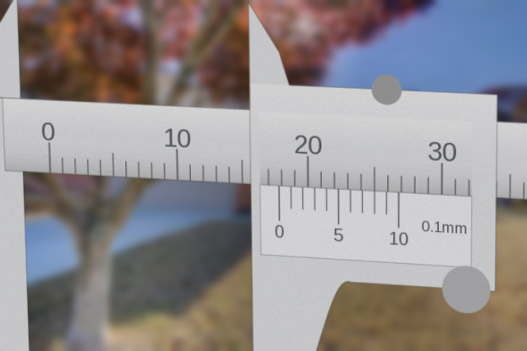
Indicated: 17.8mm
